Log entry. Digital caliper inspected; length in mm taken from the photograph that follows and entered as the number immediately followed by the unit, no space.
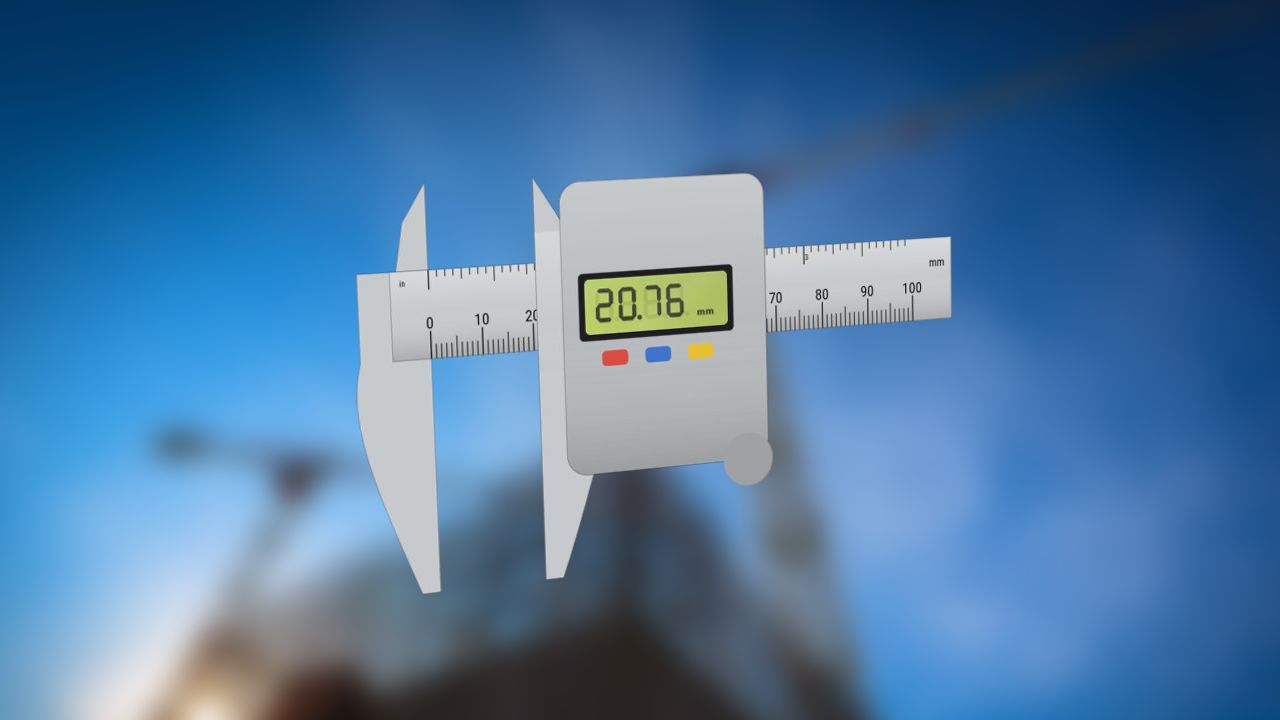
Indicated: 20.76mm
